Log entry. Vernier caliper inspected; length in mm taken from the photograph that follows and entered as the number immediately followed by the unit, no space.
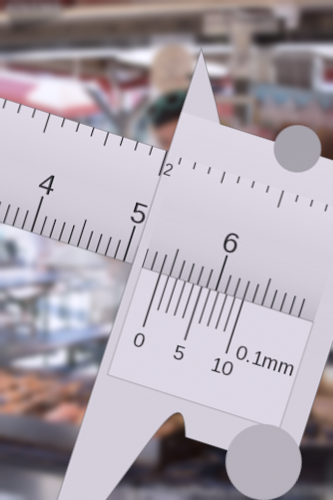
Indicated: 54.0mm
